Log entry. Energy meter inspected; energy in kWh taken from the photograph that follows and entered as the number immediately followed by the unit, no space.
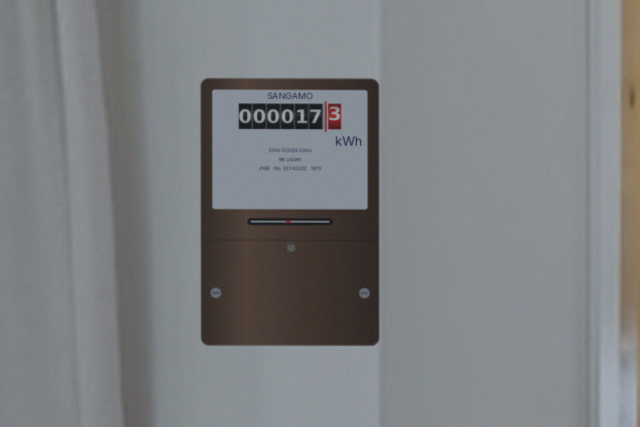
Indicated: 17.3kWh
